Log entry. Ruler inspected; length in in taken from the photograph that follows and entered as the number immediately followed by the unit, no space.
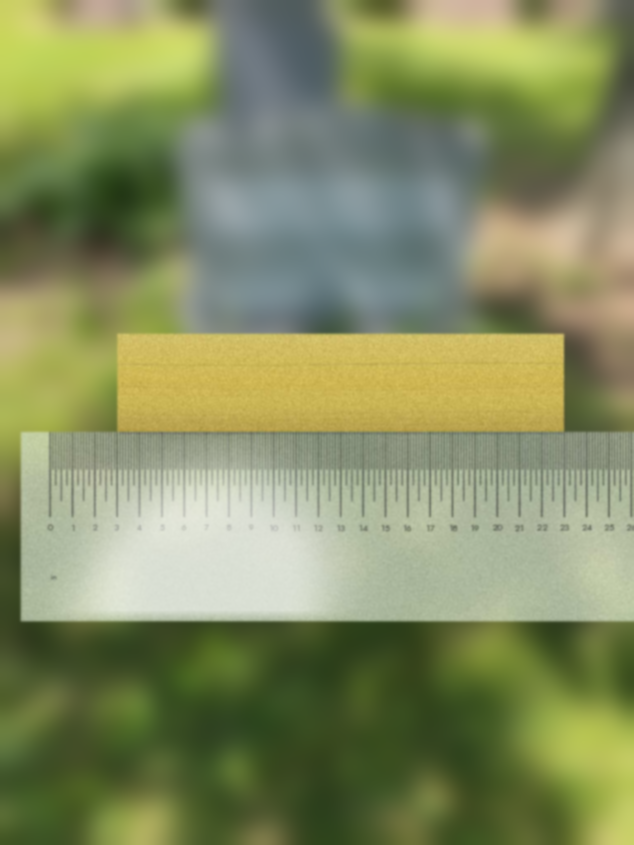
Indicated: 20in
